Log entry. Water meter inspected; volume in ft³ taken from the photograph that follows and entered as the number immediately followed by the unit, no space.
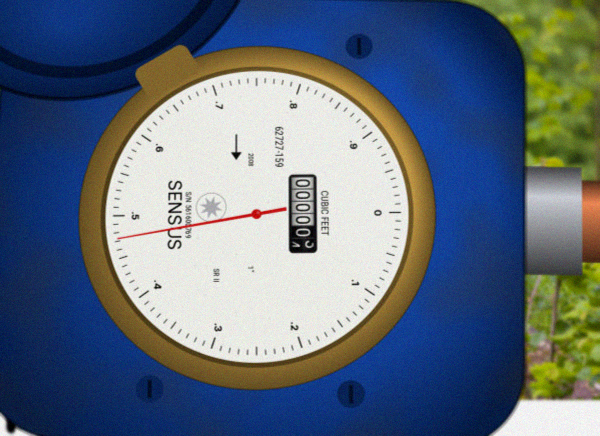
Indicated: 3.47ft³
